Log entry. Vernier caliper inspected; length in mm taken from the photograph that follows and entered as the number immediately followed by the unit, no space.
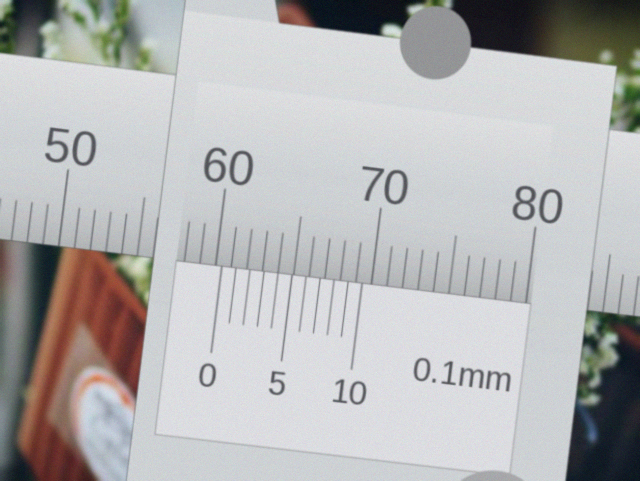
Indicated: 60.4mm
